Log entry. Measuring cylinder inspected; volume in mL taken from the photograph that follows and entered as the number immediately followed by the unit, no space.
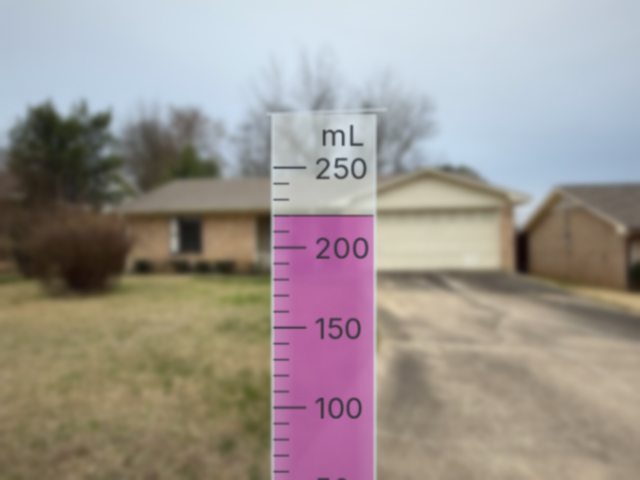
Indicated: 220mL
